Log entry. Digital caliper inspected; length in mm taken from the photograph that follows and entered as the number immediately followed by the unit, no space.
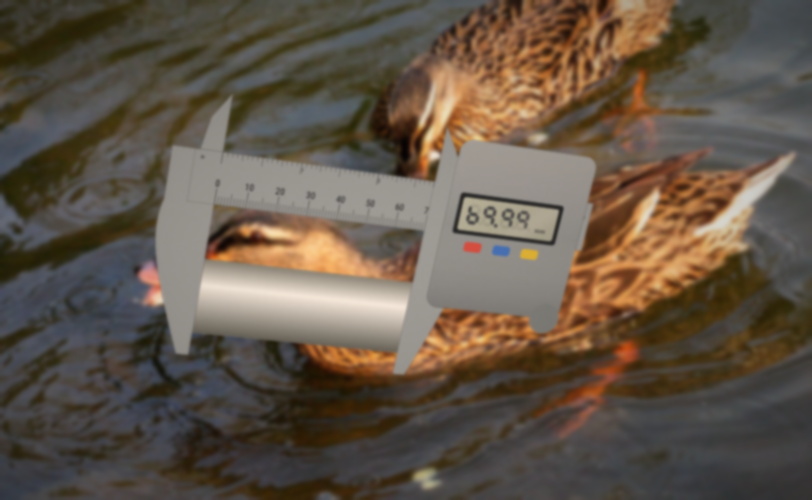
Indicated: 69.99mm
